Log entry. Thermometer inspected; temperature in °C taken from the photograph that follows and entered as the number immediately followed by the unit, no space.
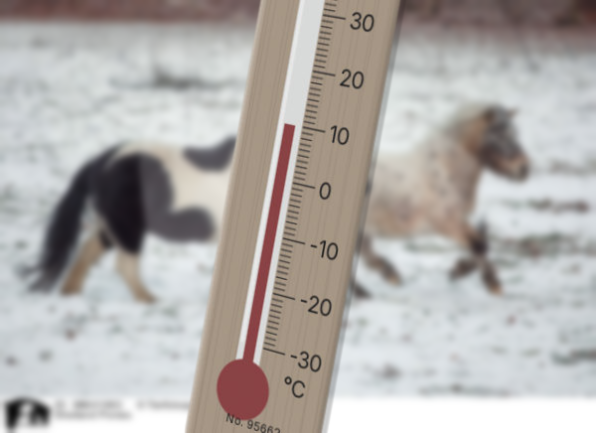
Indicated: 10°C
